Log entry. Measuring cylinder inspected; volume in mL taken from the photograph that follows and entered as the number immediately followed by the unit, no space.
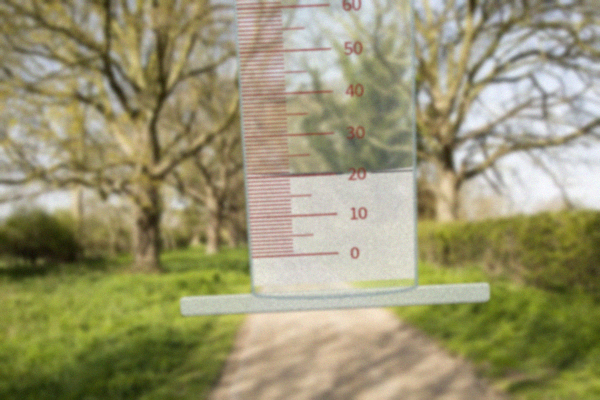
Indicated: 20mL
